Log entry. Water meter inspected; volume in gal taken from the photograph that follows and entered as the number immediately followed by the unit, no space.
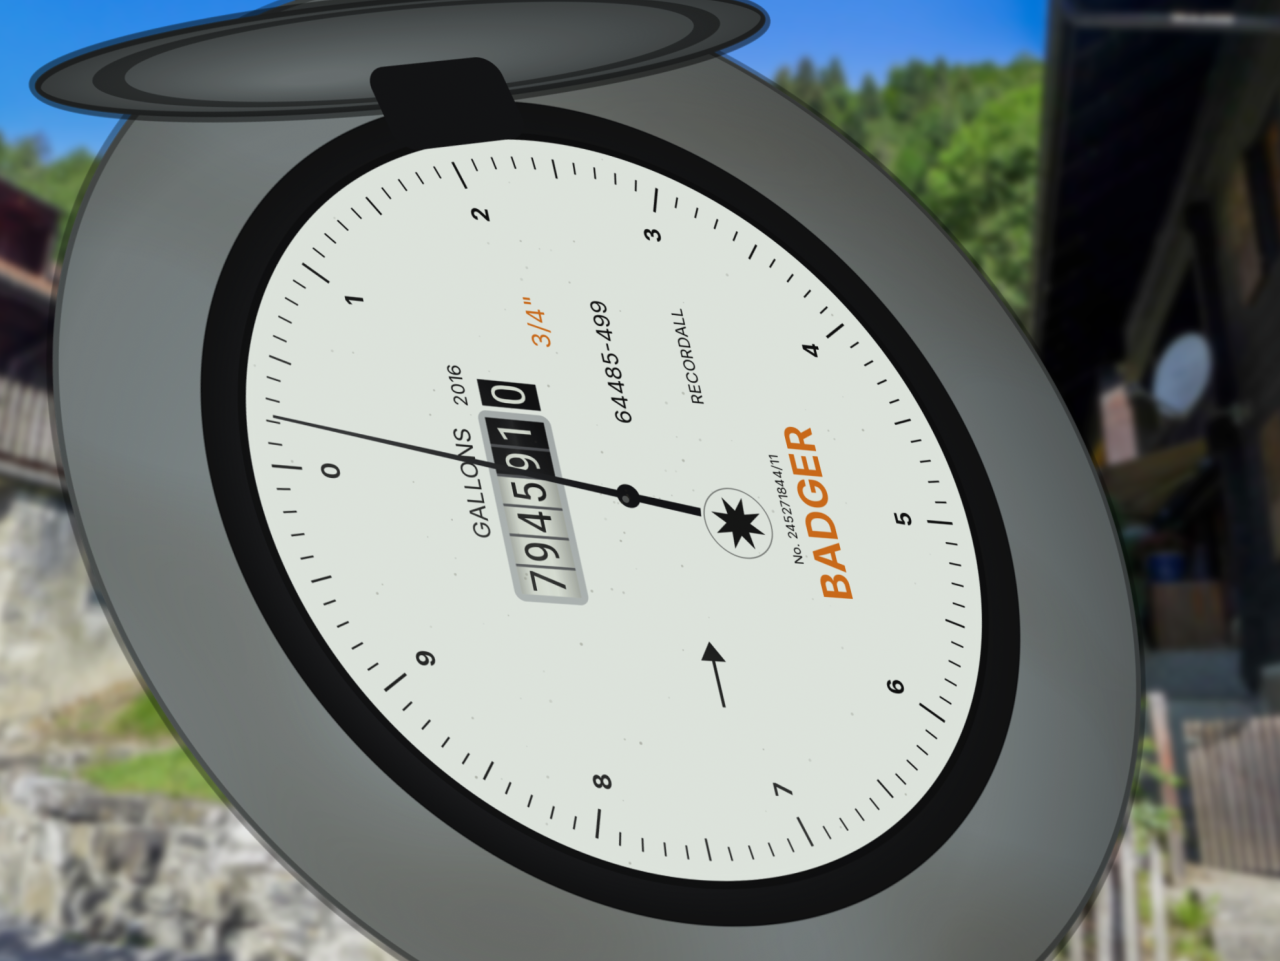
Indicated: 7945910.2gal
